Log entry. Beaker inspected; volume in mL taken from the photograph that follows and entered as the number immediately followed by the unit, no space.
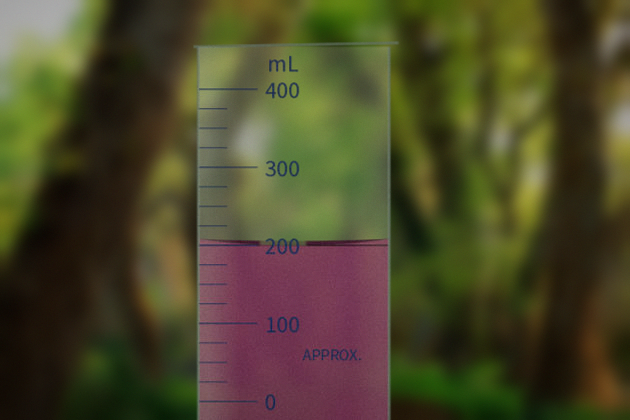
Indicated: 200mL
